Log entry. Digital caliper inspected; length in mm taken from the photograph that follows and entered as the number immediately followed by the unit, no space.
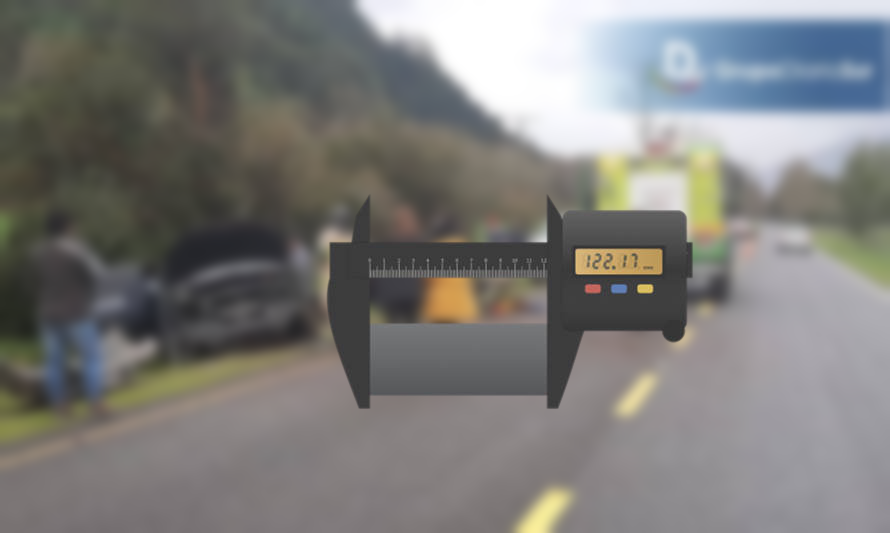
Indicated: 122.17mm
